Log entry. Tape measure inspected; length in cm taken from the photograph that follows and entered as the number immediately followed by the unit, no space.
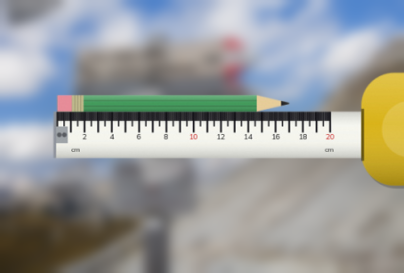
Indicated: 17cm
